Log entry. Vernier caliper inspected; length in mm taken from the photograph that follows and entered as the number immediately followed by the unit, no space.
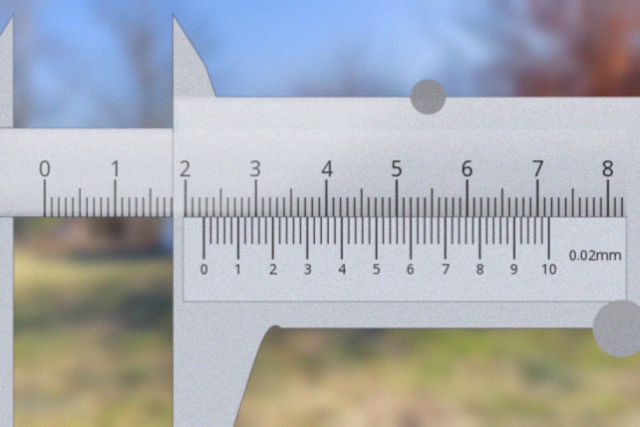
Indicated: 22.6mm
